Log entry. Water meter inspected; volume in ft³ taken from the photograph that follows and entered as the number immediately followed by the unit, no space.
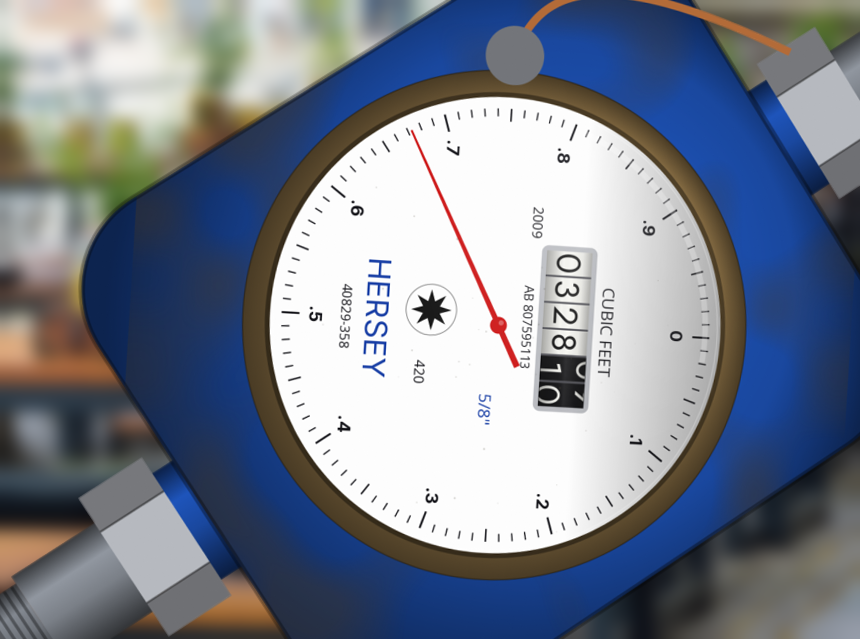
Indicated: 32809.67ft³
